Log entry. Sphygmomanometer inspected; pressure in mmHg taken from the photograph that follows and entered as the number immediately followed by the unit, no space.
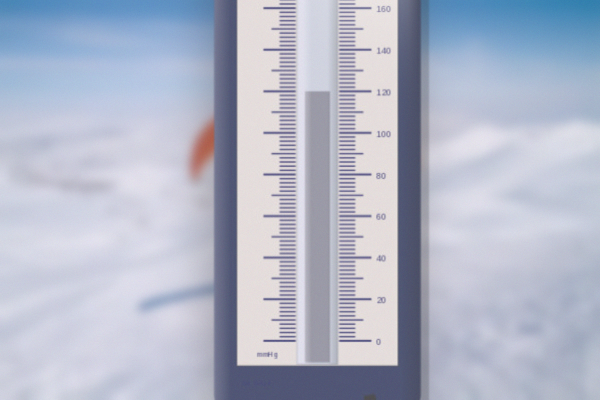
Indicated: 120mmHg
